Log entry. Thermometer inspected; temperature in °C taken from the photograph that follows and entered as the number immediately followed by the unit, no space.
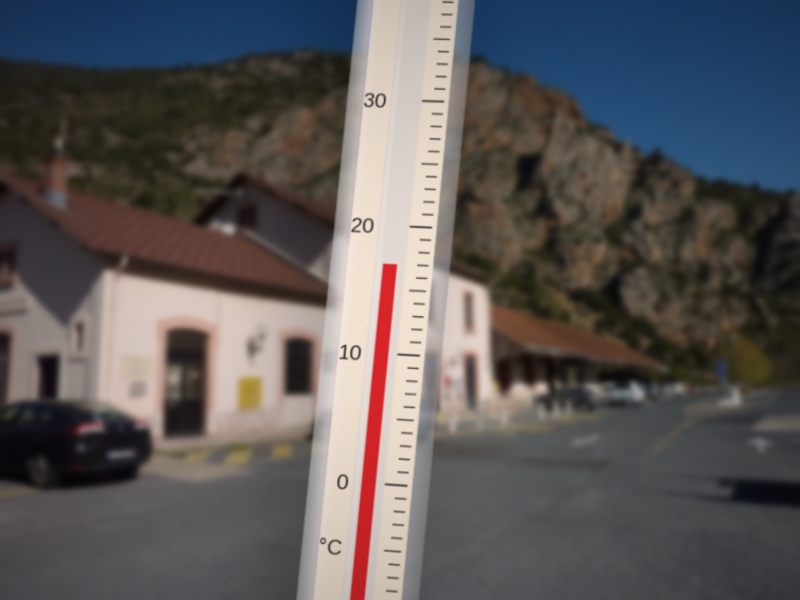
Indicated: 17°C
